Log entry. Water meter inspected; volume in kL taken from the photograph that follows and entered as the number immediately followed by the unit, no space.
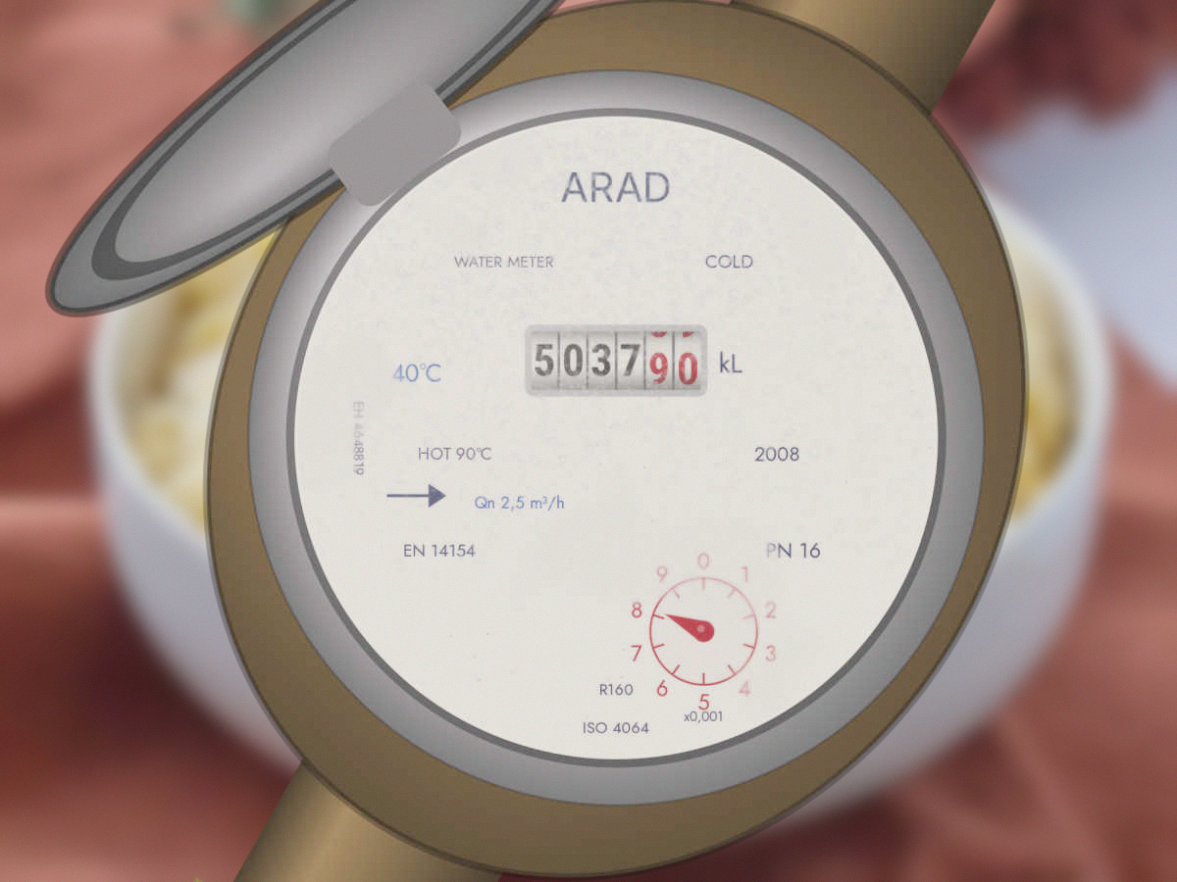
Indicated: 5037.898kL
